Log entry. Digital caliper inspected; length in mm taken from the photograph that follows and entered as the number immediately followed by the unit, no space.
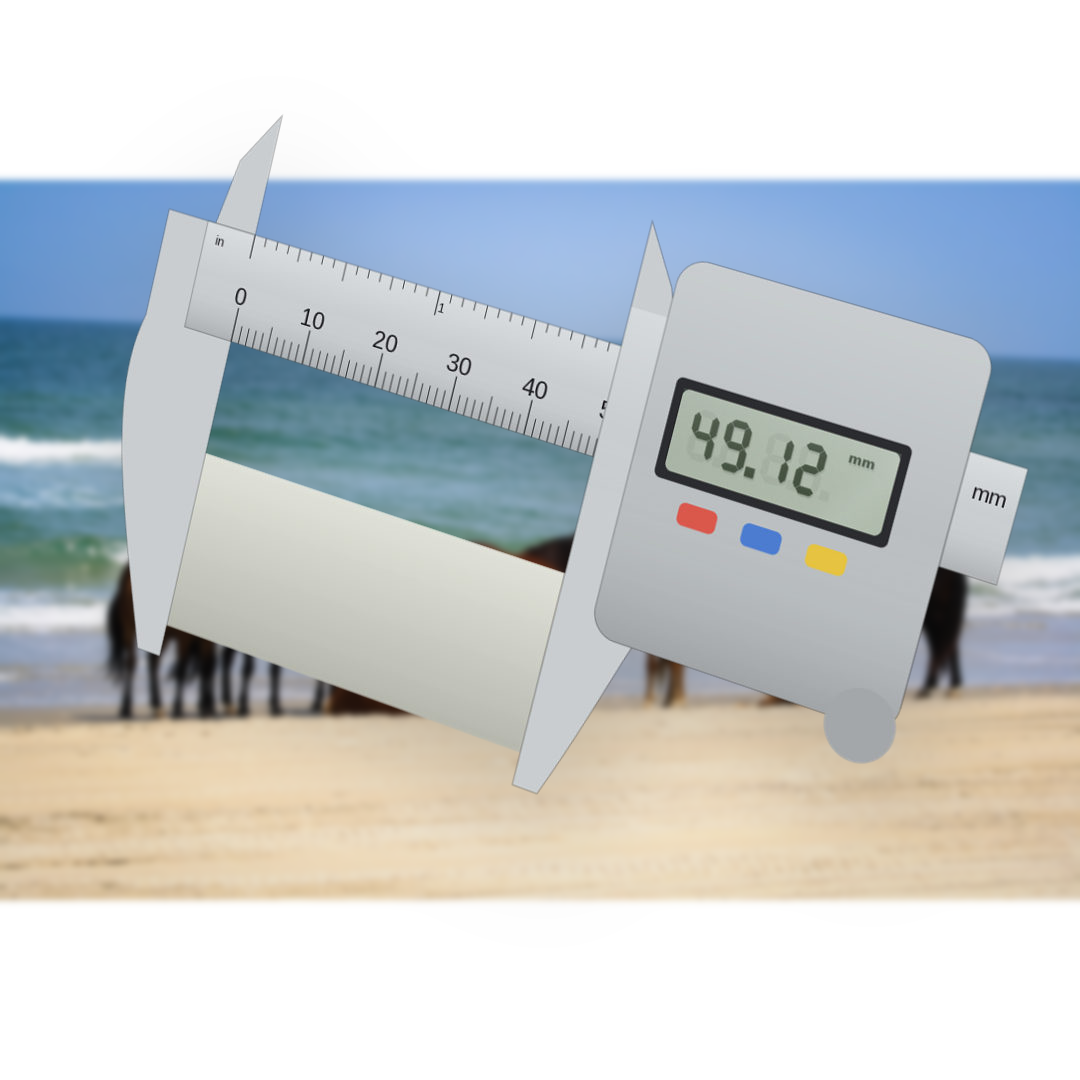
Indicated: 49.12mm
